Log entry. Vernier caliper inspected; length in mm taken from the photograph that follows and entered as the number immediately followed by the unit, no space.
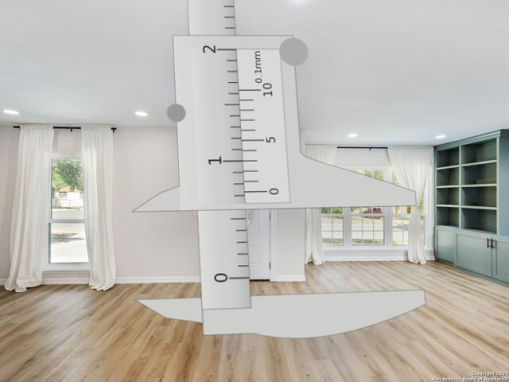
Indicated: 7.3mm
